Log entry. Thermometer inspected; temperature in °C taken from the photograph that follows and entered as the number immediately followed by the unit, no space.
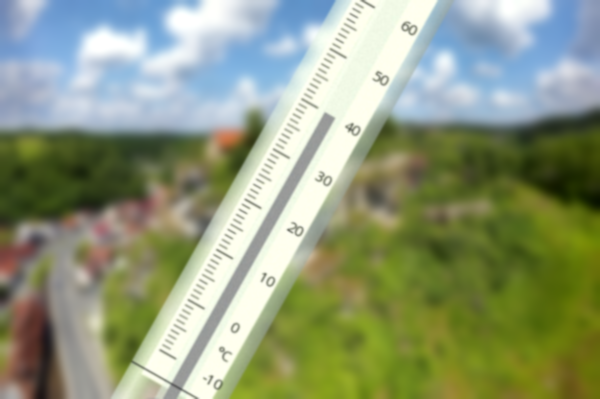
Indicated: 40°C
